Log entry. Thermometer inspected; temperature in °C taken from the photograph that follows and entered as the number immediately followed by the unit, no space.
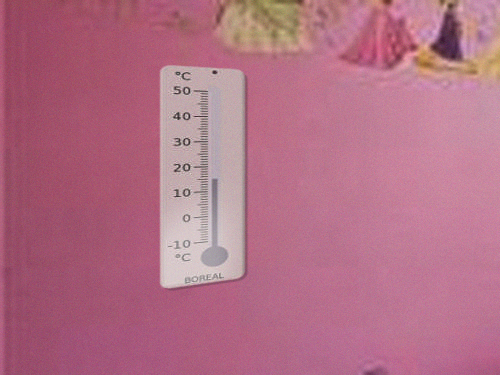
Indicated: 15°C
